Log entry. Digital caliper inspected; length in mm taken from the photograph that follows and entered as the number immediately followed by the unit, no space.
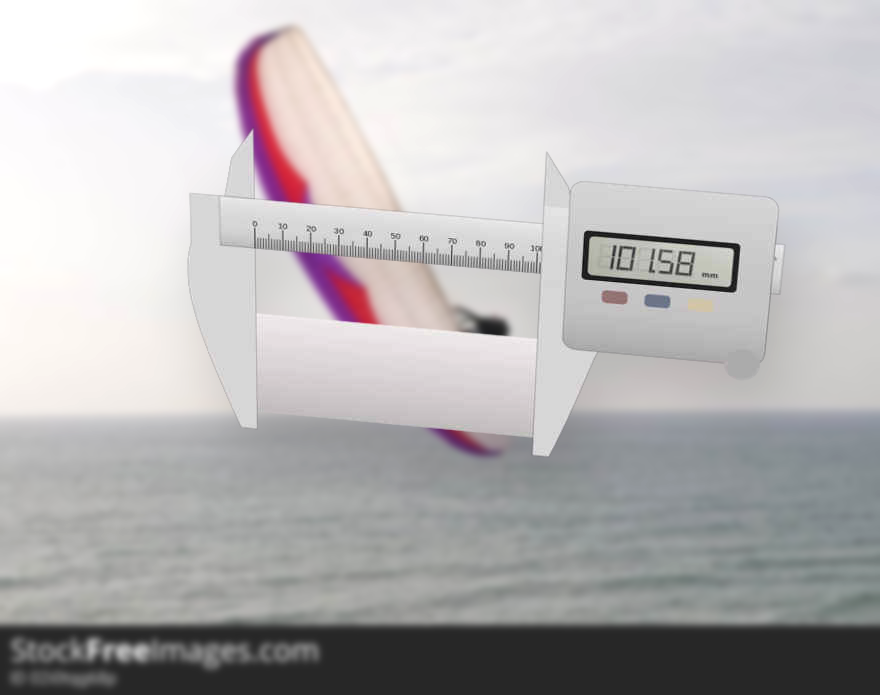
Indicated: 101.58mm
